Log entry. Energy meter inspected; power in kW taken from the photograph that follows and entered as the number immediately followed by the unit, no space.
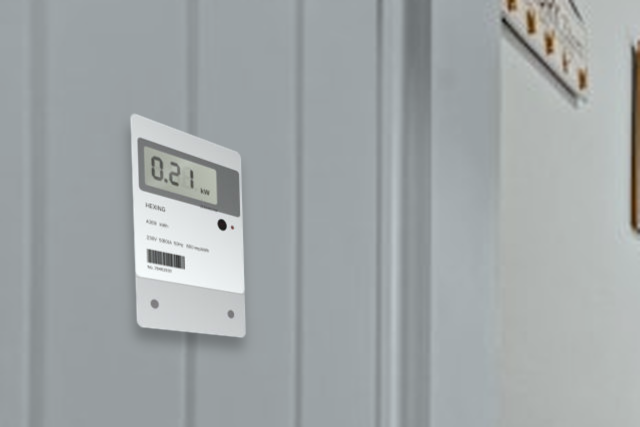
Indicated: 0.21kW
